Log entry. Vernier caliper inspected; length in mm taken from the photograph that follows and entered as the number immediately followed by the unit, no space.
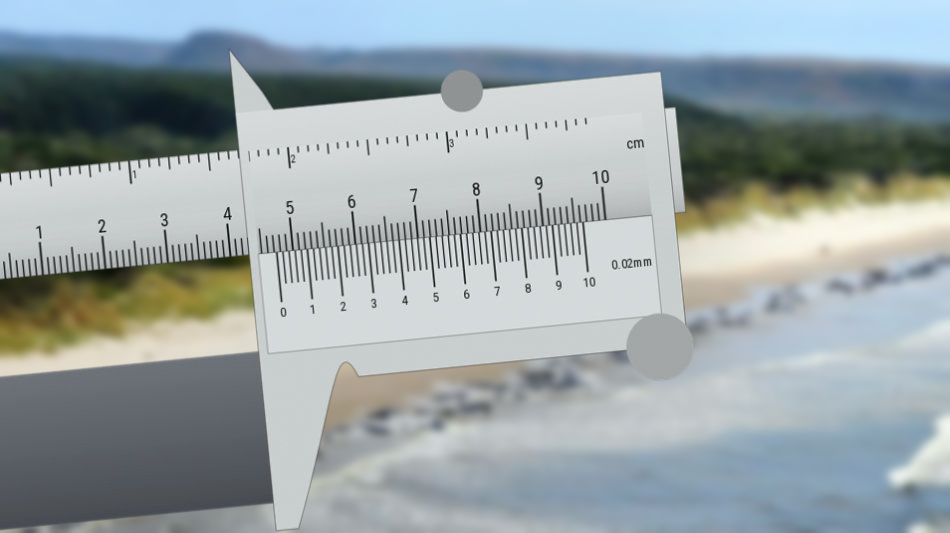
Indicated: 47.4mm
